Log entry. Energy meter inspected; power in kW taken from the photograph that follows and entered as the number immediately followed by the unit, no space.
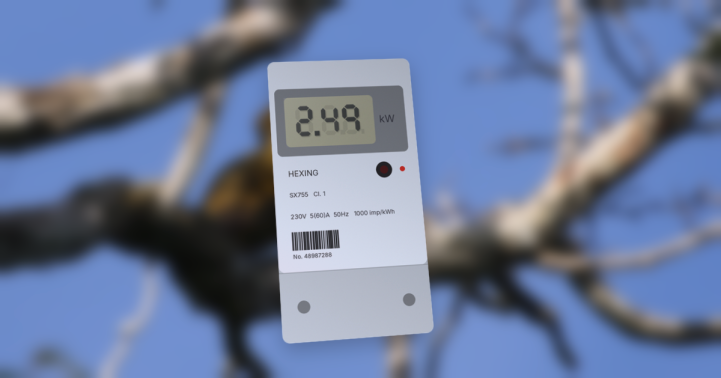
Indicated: 2.49kW
